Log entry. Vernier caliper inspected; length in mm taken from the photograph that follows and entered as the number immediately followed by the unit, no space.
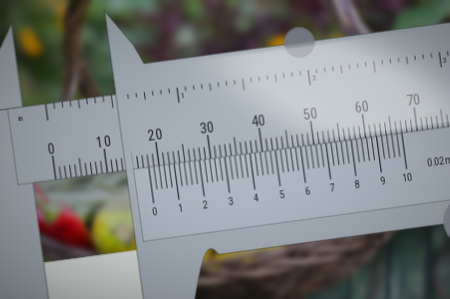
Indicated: 18.0mm
